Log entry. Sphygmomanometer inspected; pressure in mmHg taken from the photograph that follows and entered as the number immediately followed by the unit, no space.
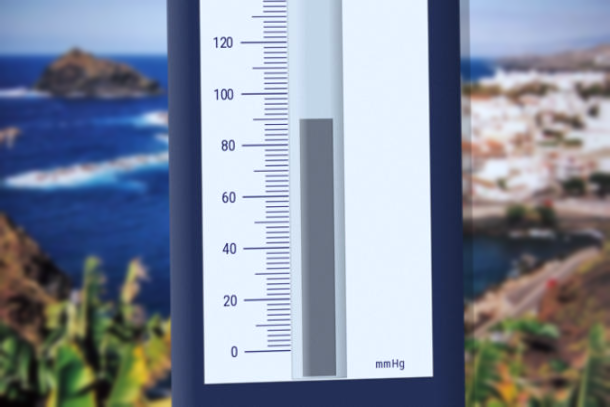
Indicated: 90mmHg
